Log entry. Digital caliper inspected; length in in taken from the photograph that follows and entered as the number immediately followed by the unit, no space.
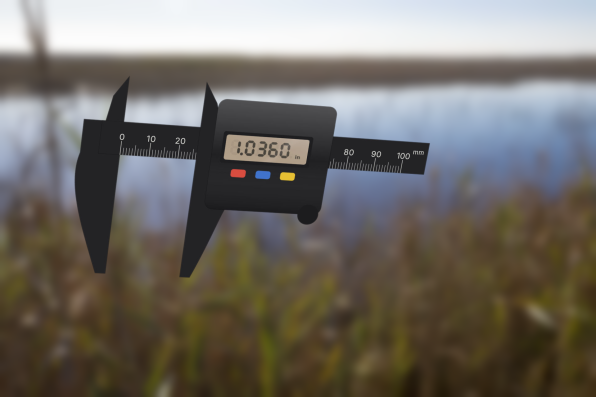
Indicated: 1.0360in
